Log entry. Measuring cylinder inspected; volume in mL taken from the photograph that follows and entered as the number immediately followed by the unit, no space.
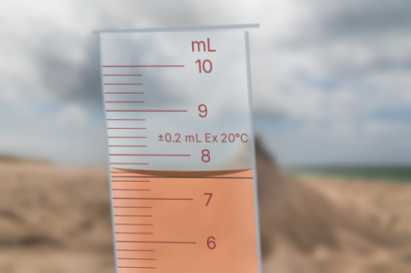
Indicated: 7.5mL
